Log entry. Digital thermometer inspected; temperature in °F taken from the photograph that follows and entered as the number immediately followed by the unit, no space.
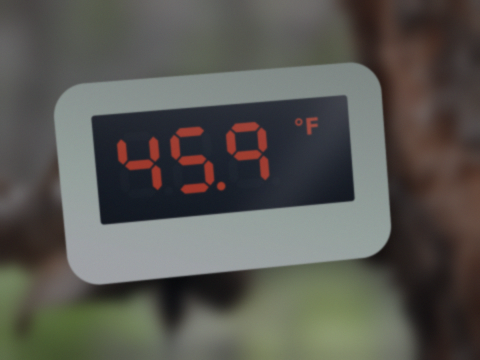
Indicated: 45.9°F
